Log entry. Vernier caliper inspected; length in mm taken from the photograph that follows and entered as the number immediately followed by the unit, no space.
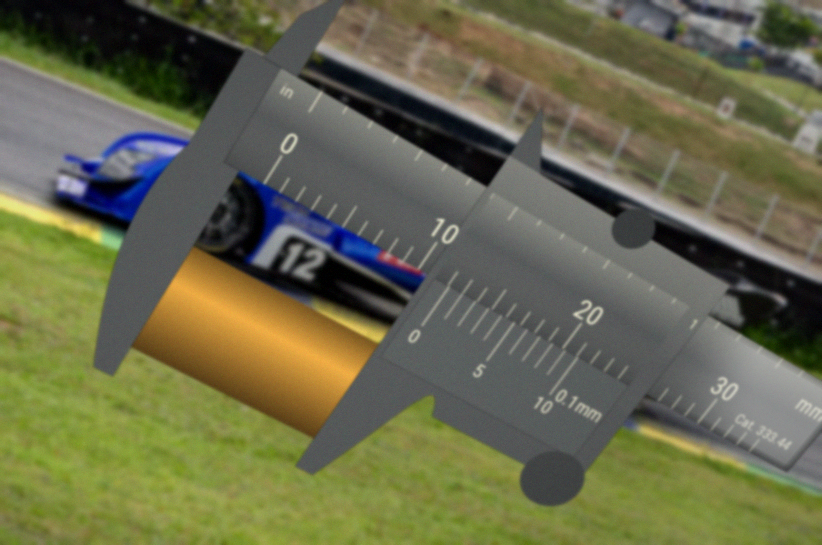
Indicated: 12.1mm
